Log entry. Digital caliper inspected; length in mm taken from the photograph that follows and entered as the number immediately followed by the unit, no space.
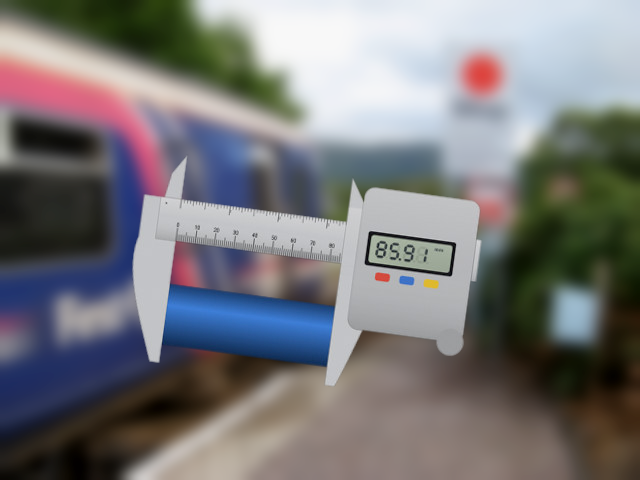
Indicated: 85.91mm
